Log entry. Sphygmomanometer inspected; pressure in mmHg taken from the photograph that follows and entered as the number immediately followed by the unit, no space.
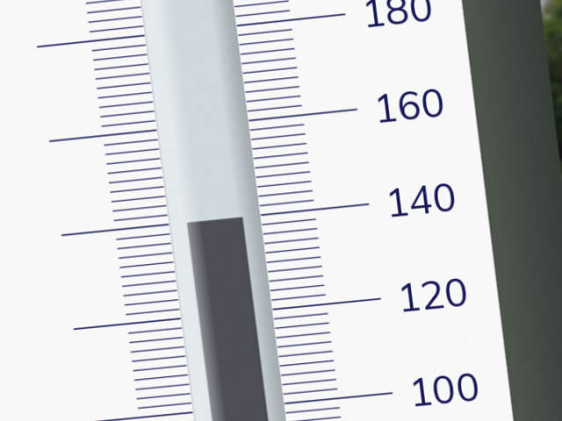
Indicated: 140mmHg
